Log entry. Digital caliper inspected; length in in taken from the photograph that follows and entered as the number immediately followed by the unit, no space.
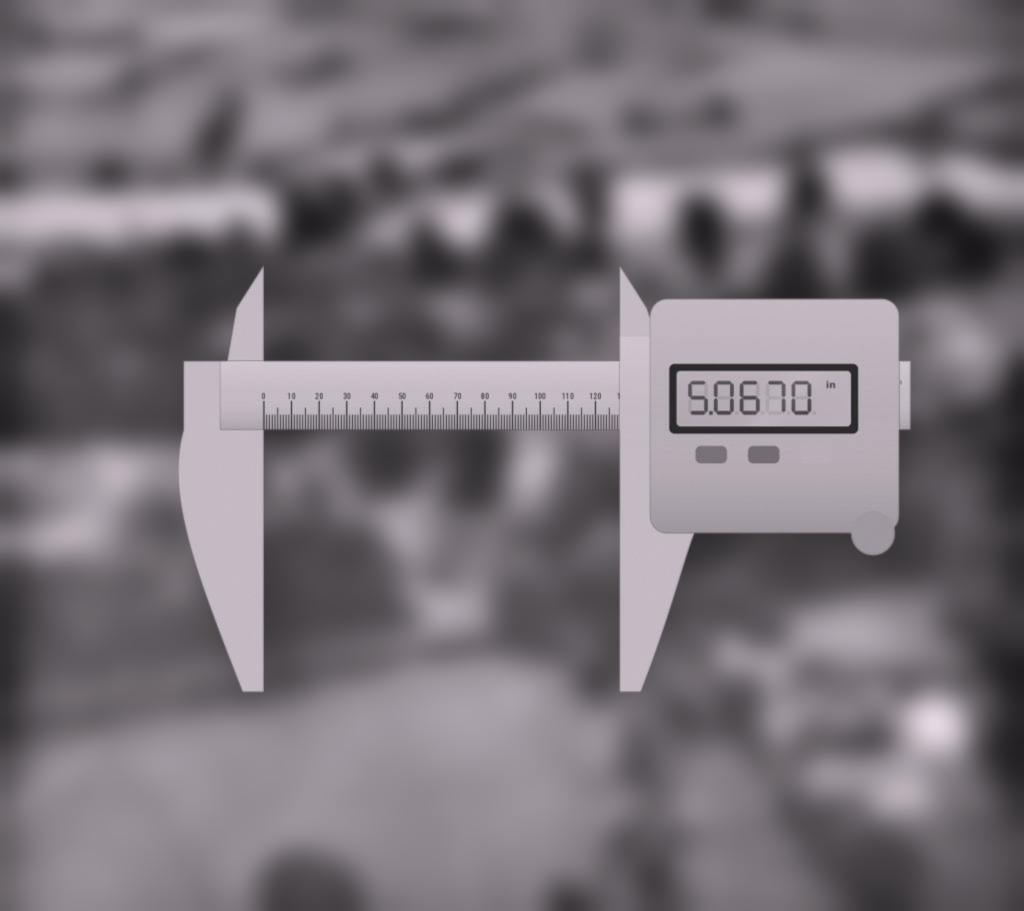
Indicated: 5.0670in
